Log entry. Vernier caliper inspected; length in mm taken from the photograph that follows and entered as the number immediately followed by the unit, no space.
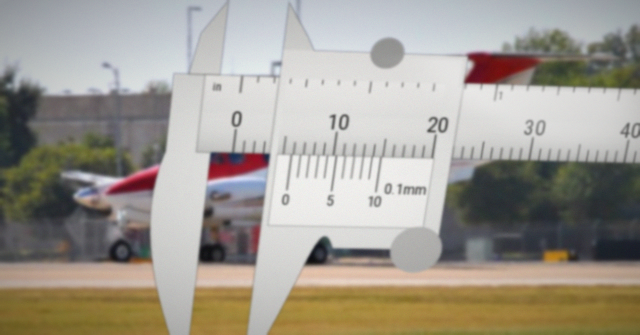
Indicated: 5.8mm
